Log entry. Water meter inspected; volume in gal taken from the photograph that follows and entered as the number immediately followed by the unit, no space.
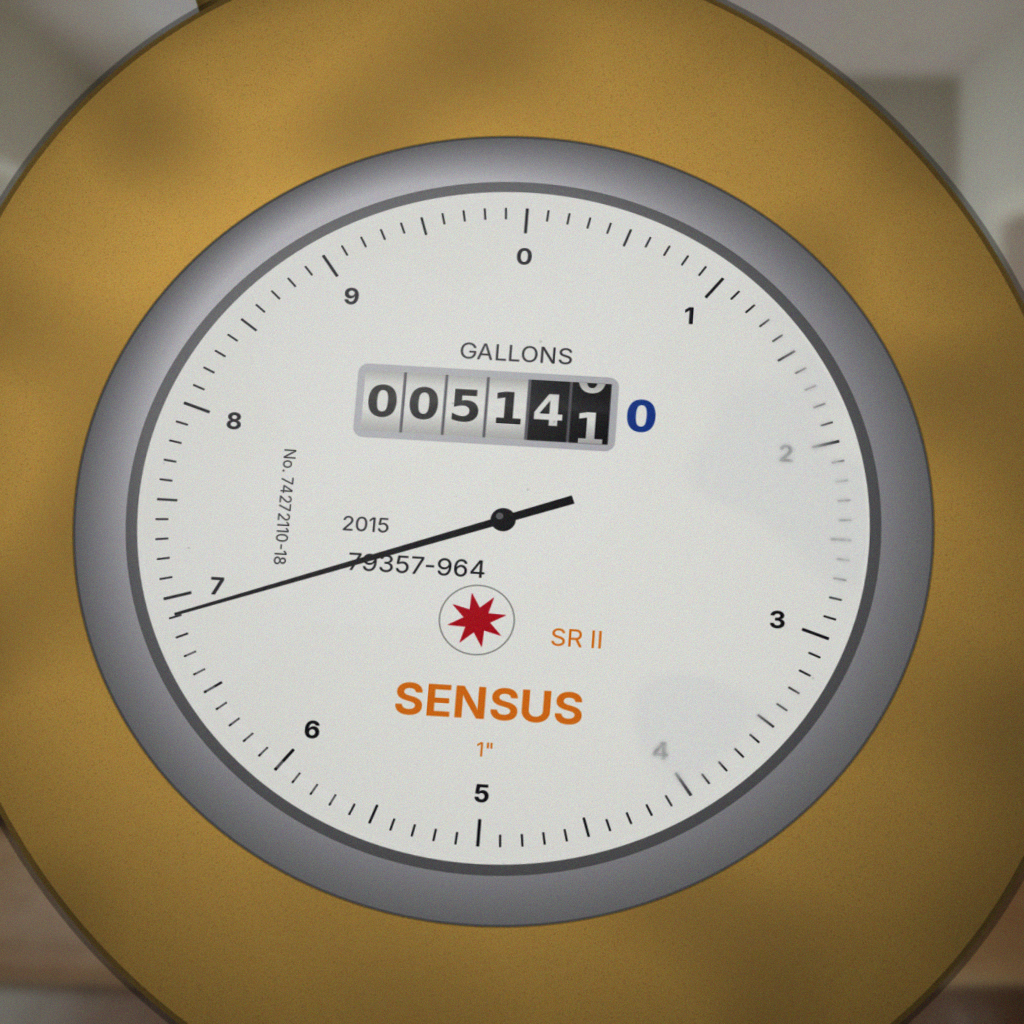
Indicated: 51406.9gal
